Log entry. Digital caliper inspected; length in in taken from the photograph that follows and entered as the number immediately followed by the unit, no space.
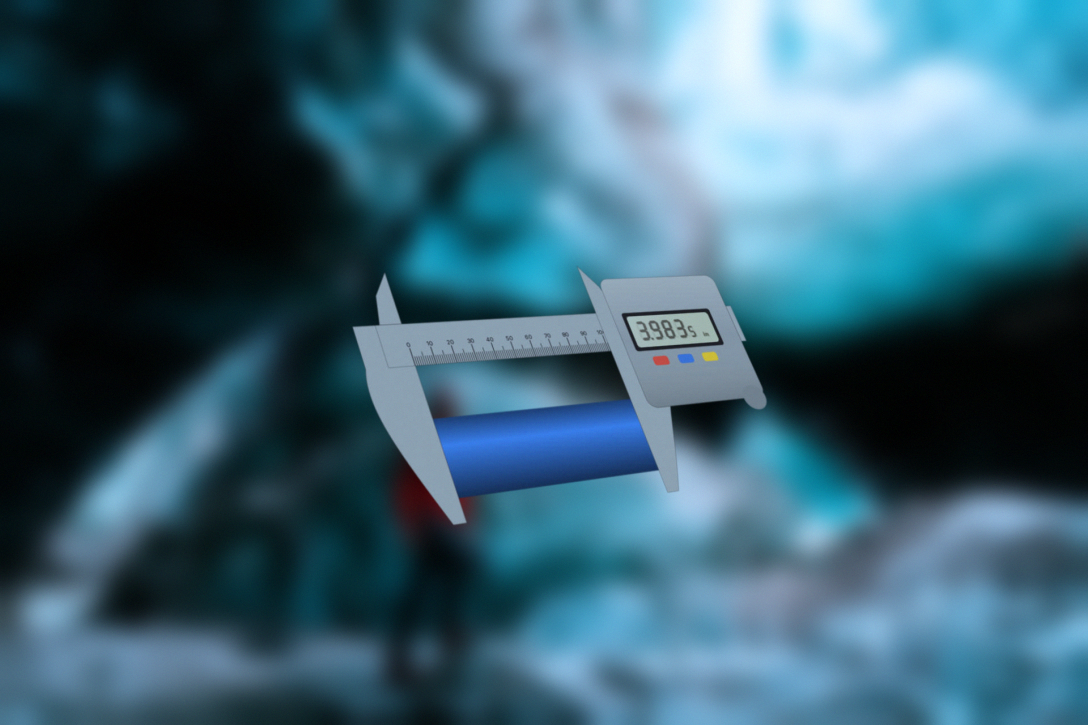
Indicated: 3.9835in
